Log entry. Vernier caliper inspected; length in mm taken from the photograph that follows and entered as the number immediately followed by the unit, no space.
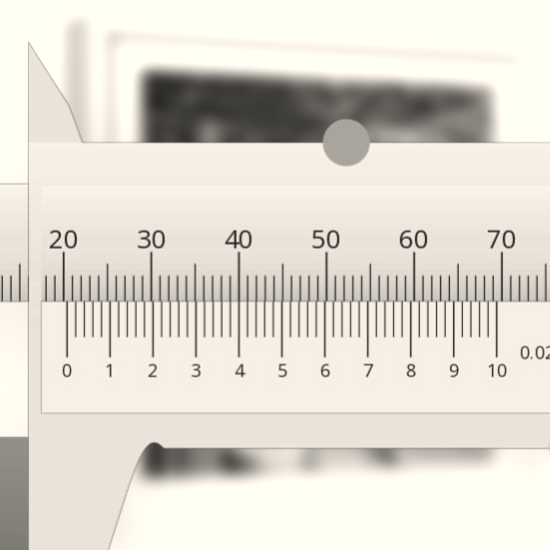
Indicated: 20.4mm
